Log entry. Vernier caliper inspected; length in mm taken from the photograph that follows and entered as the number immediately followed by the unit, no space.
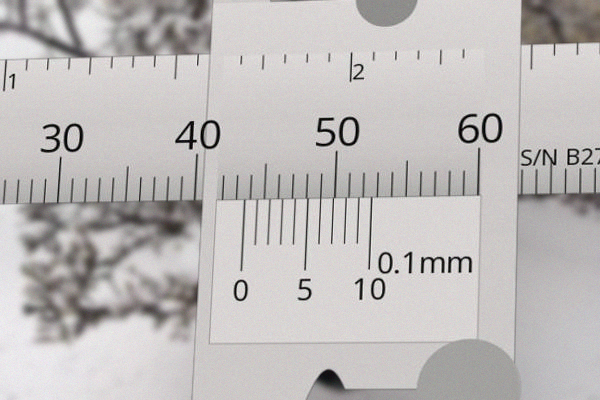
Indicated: 43.6mm
